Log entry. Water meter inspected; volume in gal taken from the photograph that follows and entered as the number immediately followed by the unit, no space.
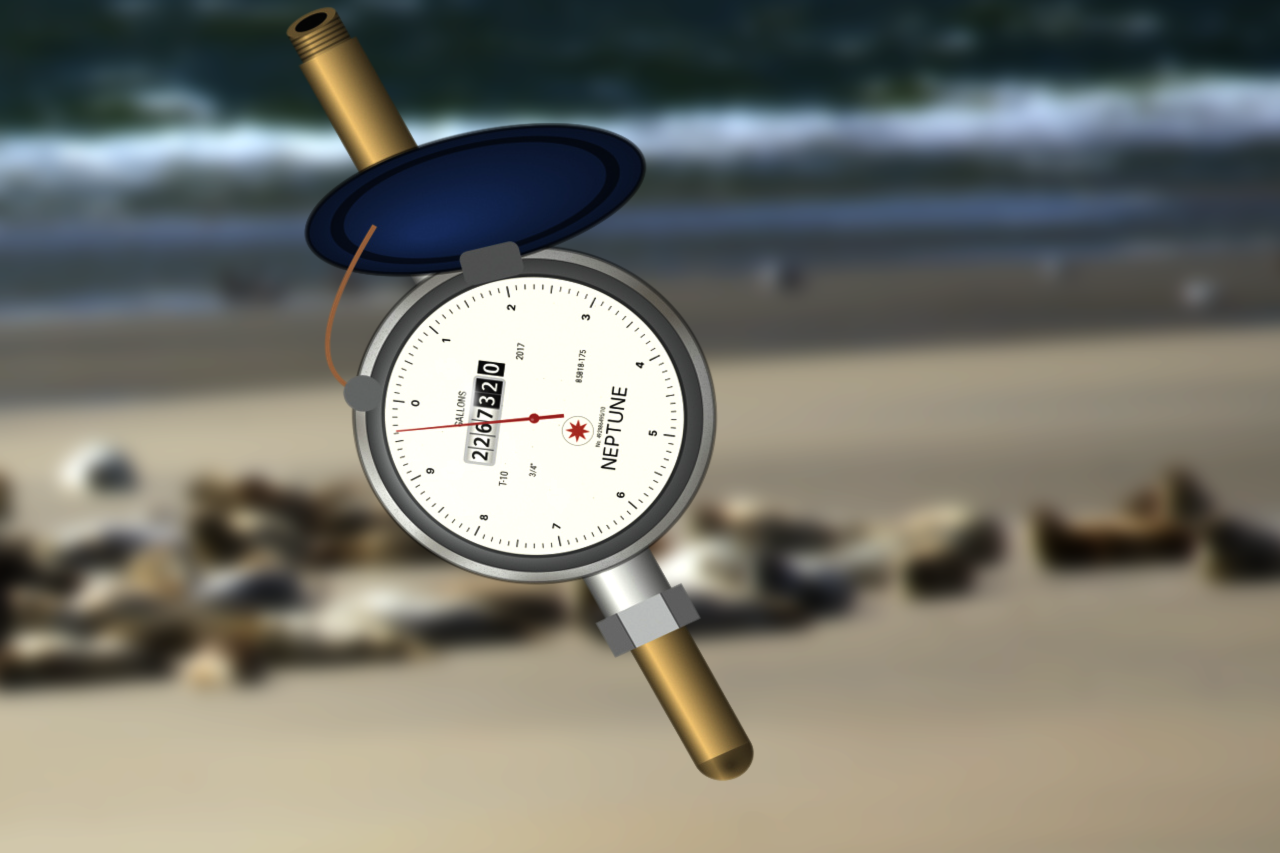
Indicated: 2267319.6gal
